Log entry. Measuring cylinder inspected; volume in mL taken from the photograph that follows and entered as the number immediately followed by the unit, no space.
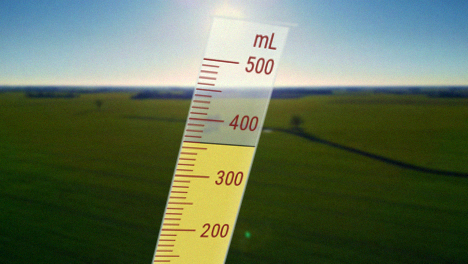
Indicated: 360mL
